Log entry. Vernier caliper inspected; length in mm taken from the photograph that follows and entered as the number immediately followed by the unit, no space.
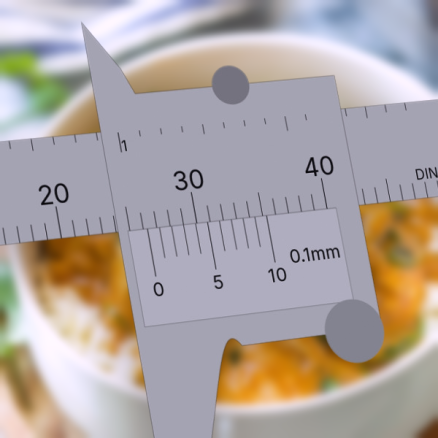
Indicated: 26.3mm
